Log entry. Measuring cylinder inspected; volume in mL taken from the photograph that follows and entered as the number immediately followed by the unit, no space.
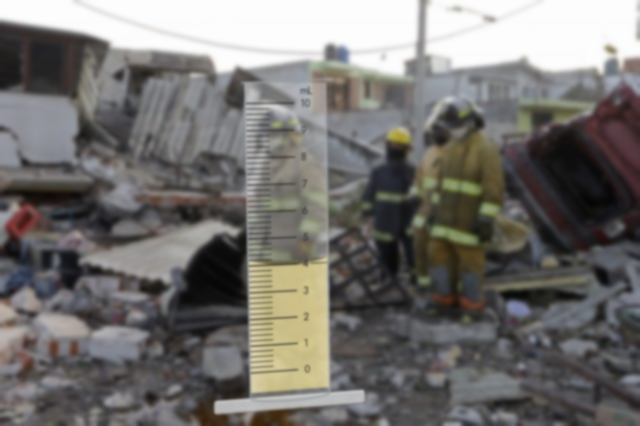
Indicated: 4mL
